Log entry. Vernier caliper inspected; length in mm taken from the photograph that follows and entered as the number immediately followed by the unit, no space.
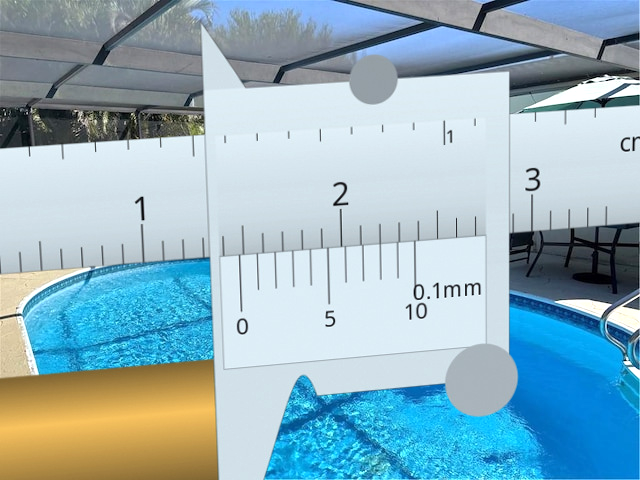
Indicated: 14.8mm
